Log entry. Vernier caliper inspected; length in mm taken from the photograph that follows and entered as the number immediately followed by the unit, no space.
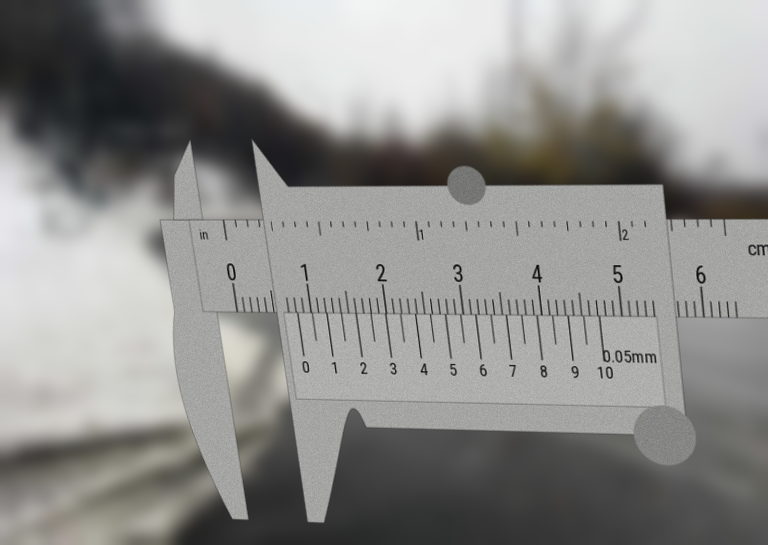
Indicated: 8.2mm
